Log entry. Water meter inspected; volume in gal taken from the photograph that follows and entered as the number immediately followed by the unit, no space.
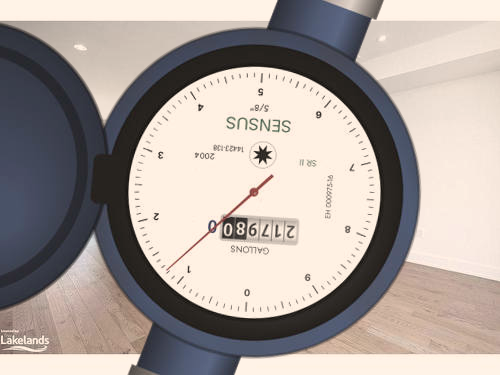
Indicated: 2179801.2gal
